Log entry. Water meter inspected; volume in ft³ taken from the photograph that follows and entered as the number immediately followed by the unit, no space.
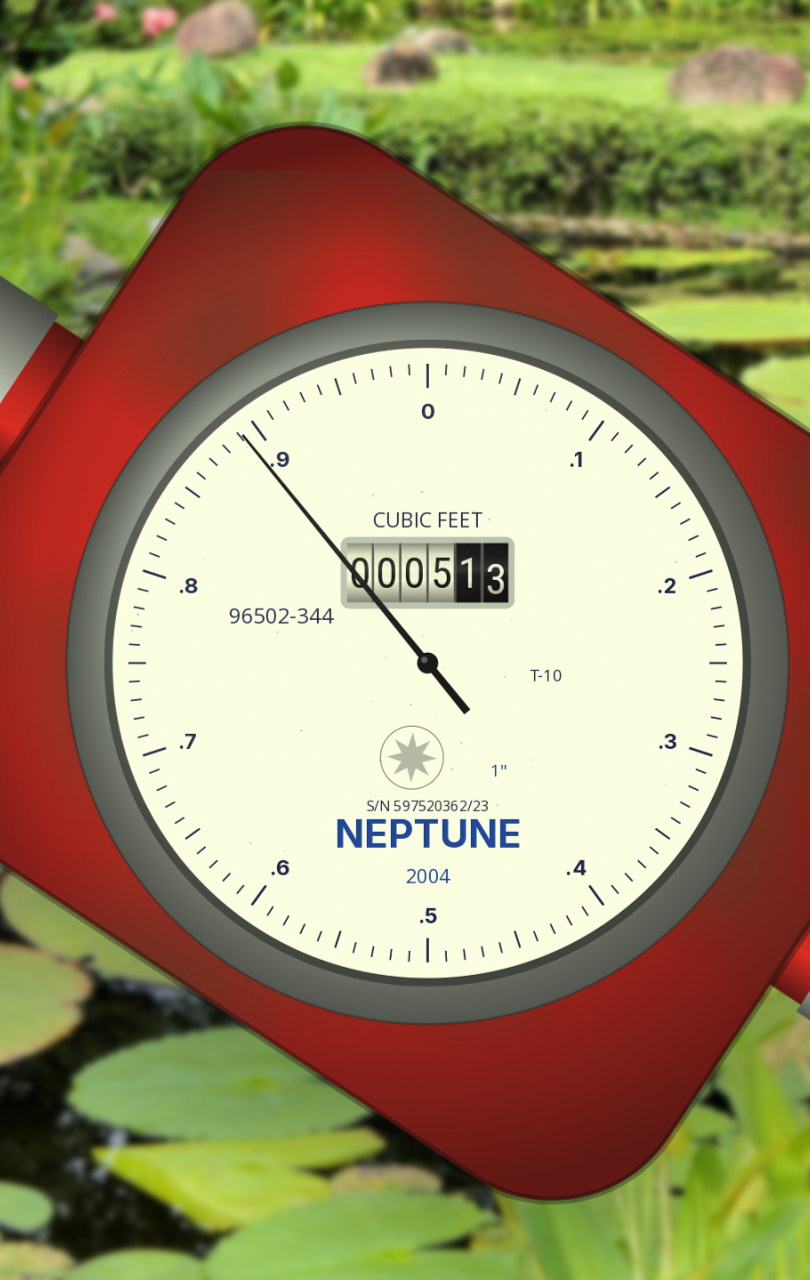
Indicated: 512.89ft³
